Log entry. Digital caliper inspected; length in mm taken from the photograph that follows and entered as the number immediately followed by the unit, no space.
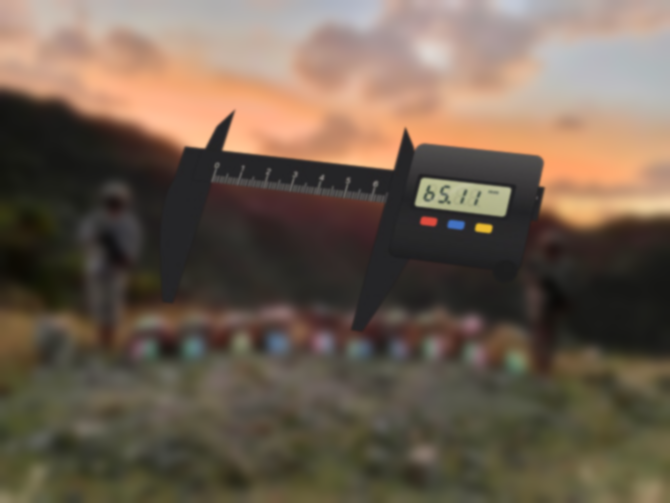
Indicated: 65.11mm
